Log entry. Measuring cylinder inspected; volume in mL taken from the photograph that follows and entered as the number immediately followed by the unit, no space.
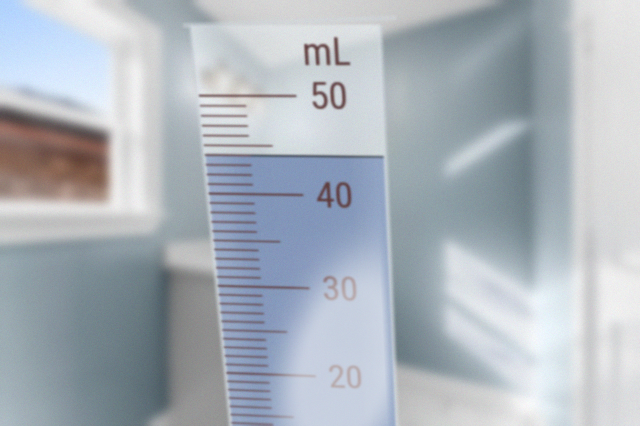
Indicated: 44mL
